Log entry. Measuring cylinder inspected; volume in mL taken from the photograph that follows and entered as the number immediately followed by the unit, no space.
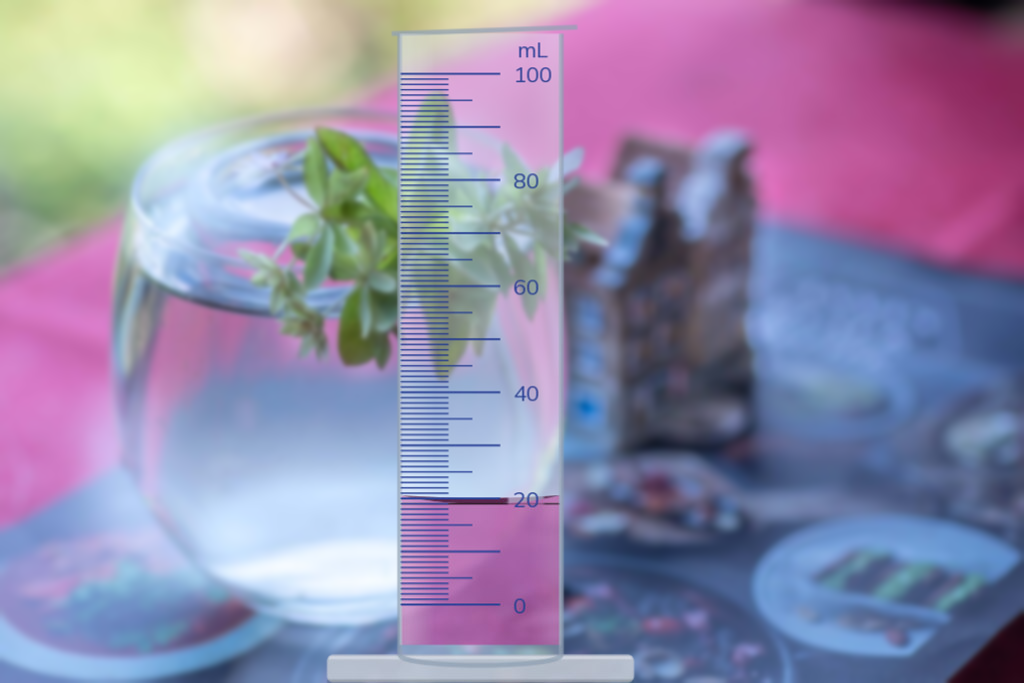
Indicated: 19mL
